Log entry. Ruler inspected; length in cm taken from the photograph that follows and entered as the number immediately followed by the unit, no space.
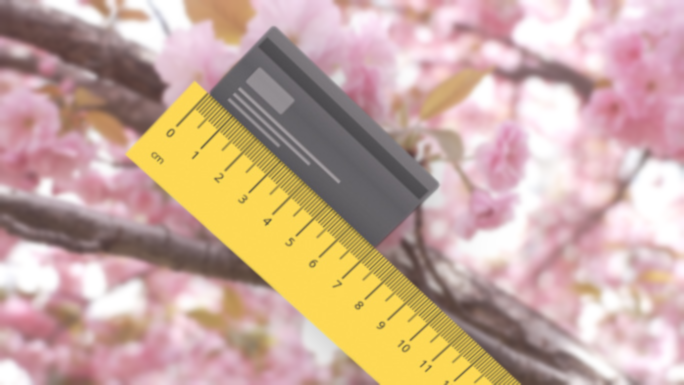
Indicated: 7cm
